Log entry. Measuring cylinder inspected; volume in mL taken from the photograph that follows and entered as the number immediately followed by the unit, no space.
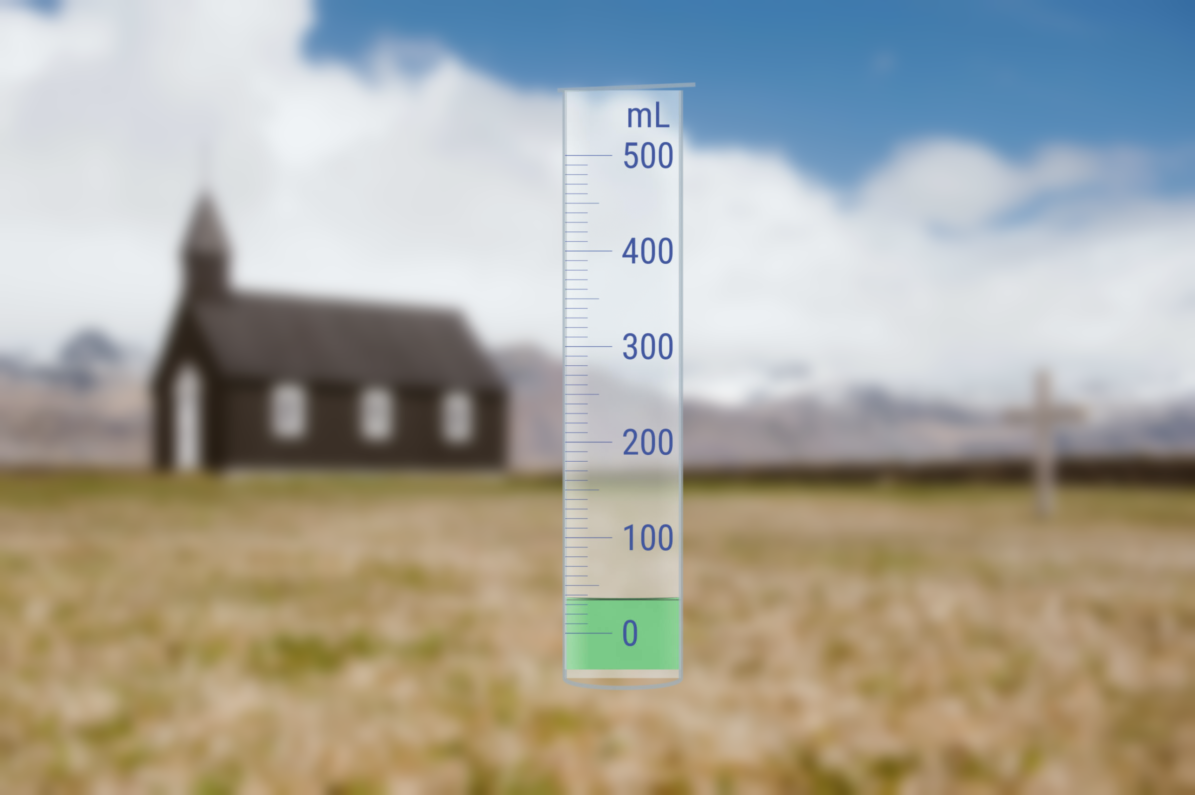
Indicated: 35mL
